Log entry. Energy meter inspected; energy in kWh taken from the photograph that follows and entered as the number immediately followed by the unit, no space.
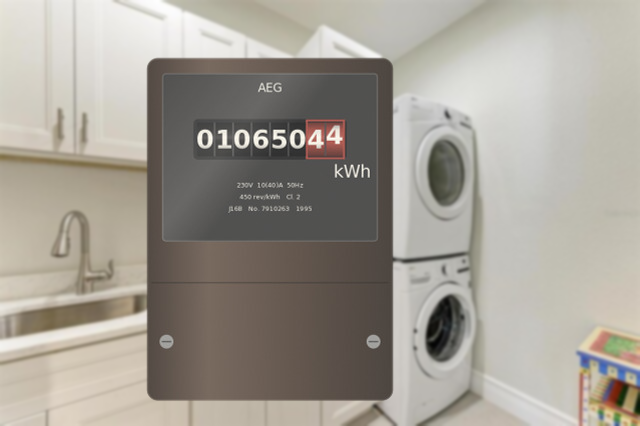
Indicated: 10650.44kWh
